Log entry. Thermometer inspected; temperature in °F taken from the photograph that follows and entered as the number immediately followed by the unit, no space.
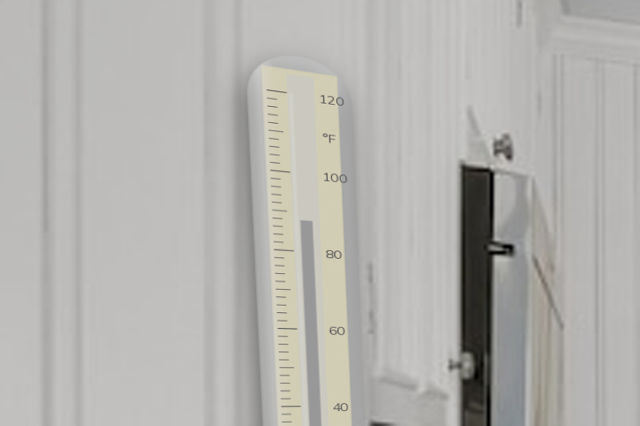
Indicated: 88°F
